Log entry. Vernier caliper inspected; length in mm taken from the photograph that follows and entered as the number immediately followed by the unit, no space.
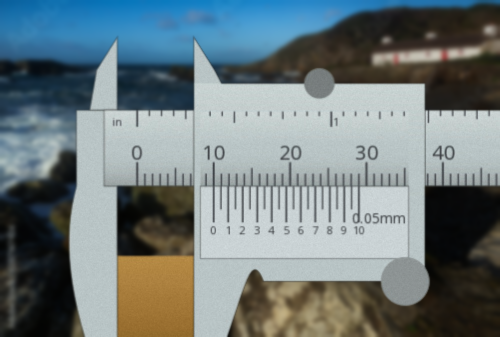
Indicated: 10.0mm
